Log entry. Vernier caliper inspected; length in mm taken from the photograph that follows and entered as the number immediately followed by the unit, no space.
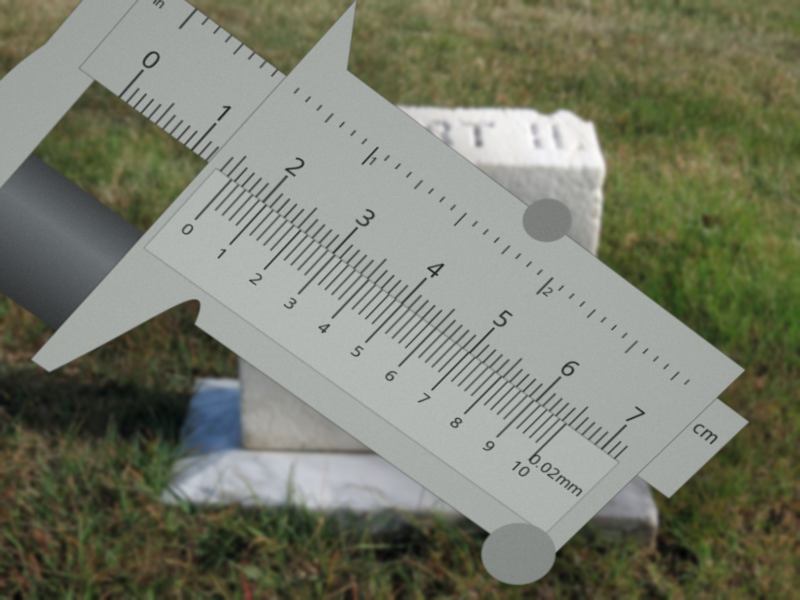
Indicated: 15.6mm
